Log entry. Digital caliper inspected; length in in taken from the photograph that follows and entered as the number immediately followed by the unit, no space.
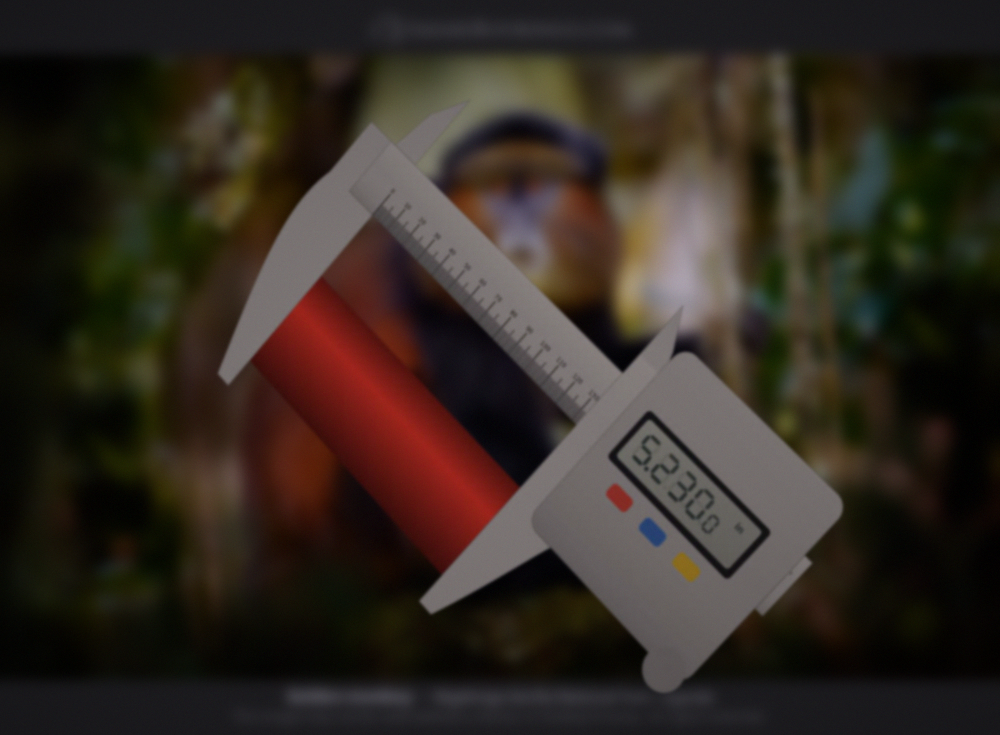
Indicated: 5.2300in
